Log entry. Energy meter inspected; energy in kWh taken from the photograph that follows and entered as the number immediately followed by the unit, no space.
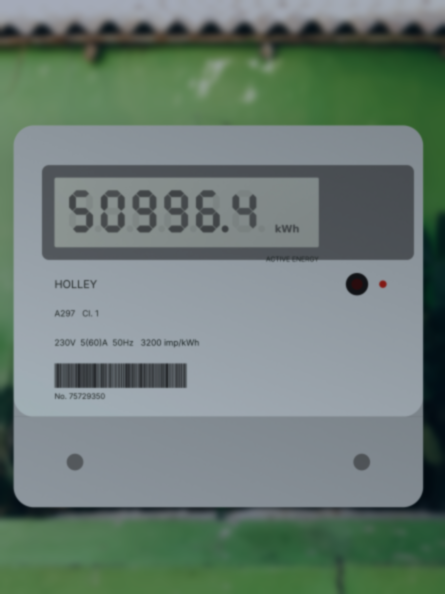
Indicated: 50996.4kWh
